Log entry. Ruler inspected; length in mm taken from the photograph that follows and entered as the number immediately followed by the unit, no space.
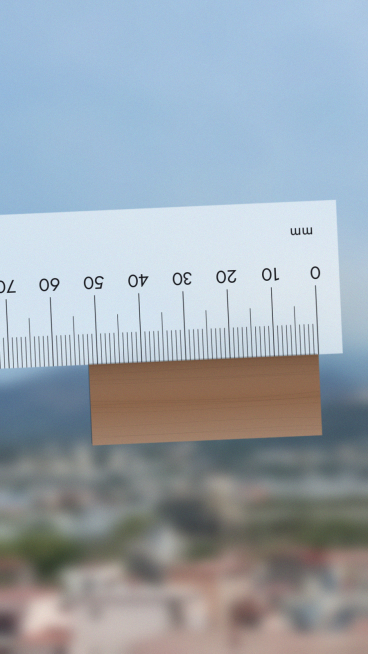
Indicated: 52mm
